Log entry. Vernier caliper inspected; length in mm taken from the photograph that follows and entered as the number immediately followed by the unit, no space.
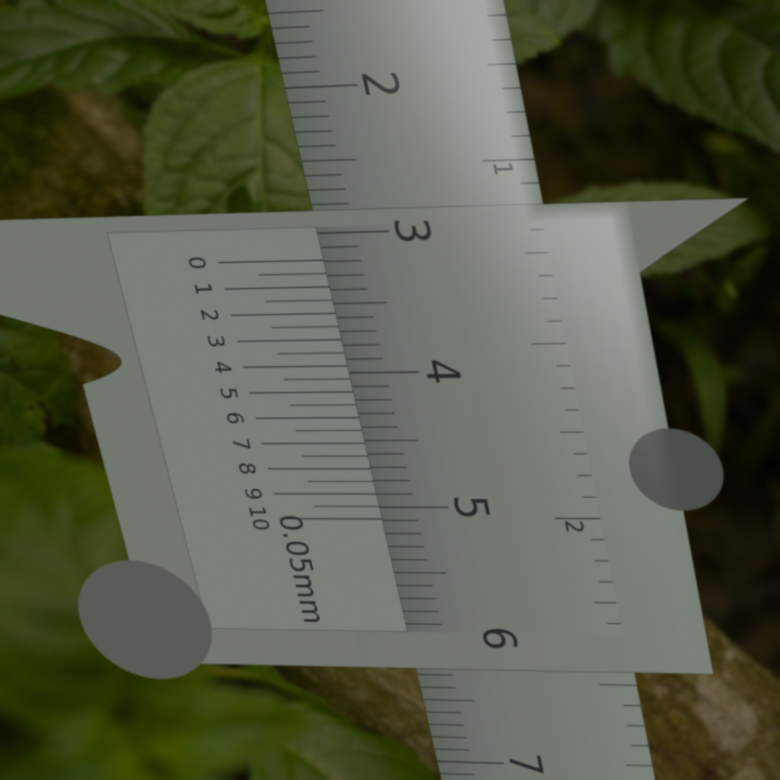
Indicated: 31.9mm
